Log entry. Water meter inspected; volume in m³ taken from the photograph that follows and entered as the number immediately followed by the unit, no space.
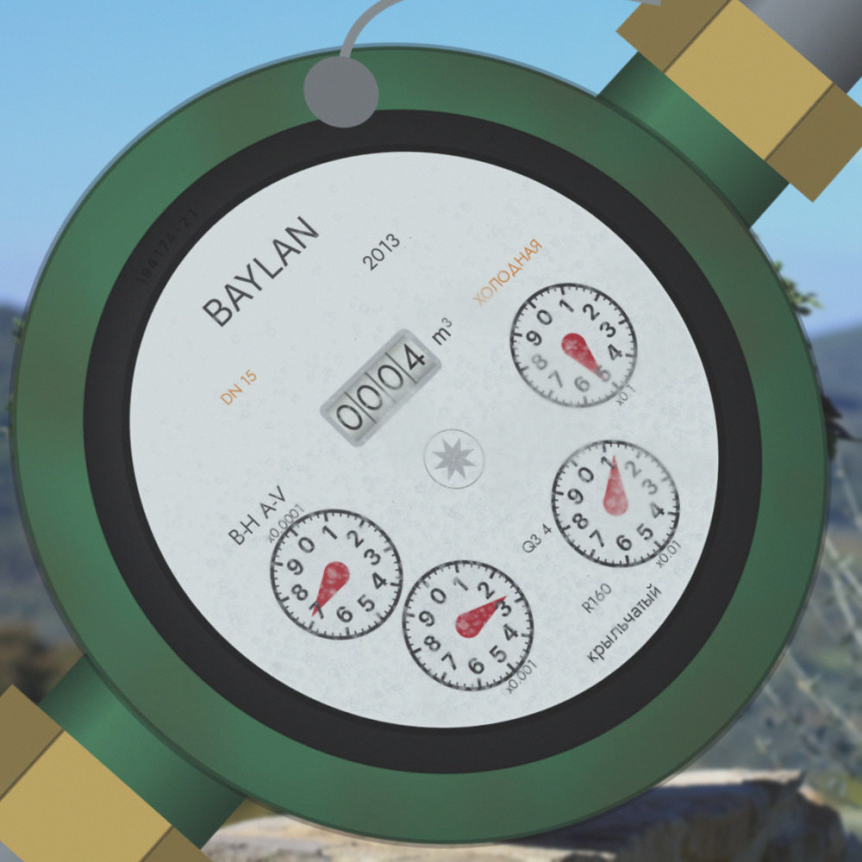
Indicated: 4.5127m³
